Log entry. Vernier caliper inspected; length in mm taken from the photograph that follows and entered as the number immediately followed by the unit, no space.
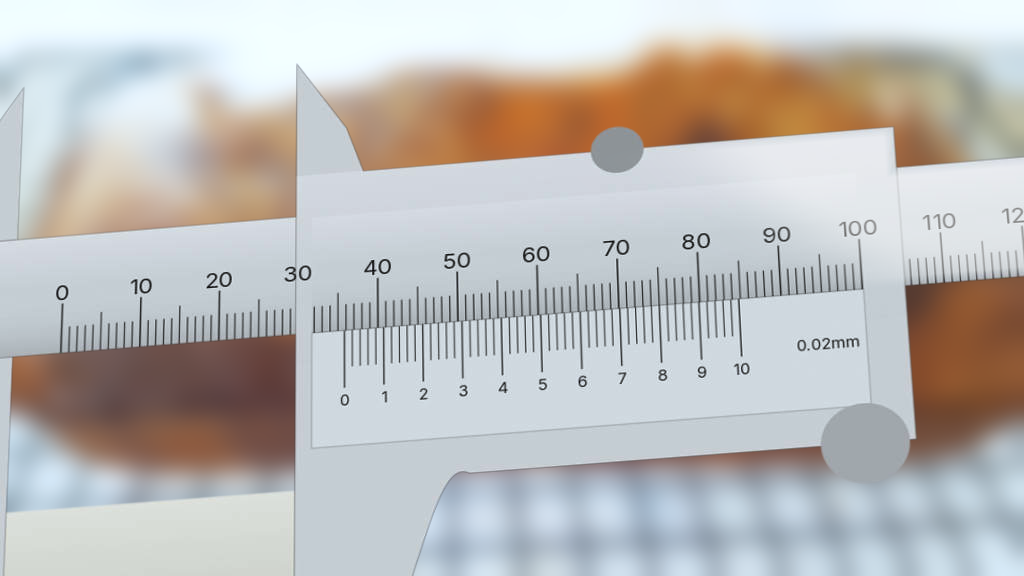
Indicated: 35.8mm
